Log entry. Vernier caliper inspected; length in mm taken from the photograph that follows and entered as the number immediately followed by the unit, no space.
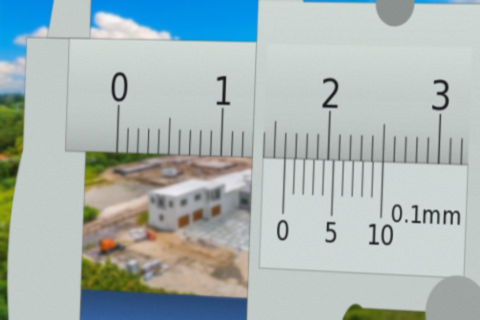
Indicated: 16.0mm
